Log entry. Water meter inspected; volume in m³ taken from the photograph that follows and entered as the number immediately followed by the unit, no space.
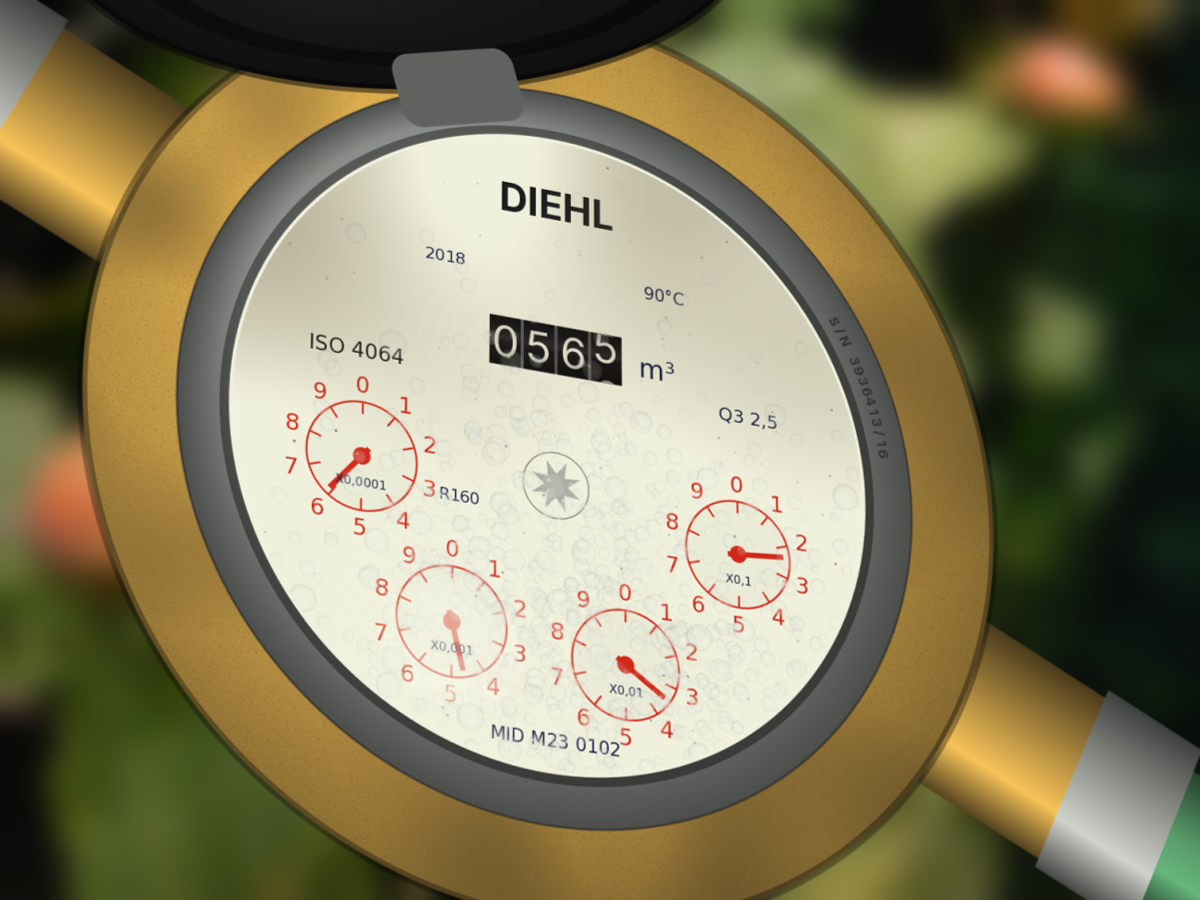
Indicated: 565.2346m³
